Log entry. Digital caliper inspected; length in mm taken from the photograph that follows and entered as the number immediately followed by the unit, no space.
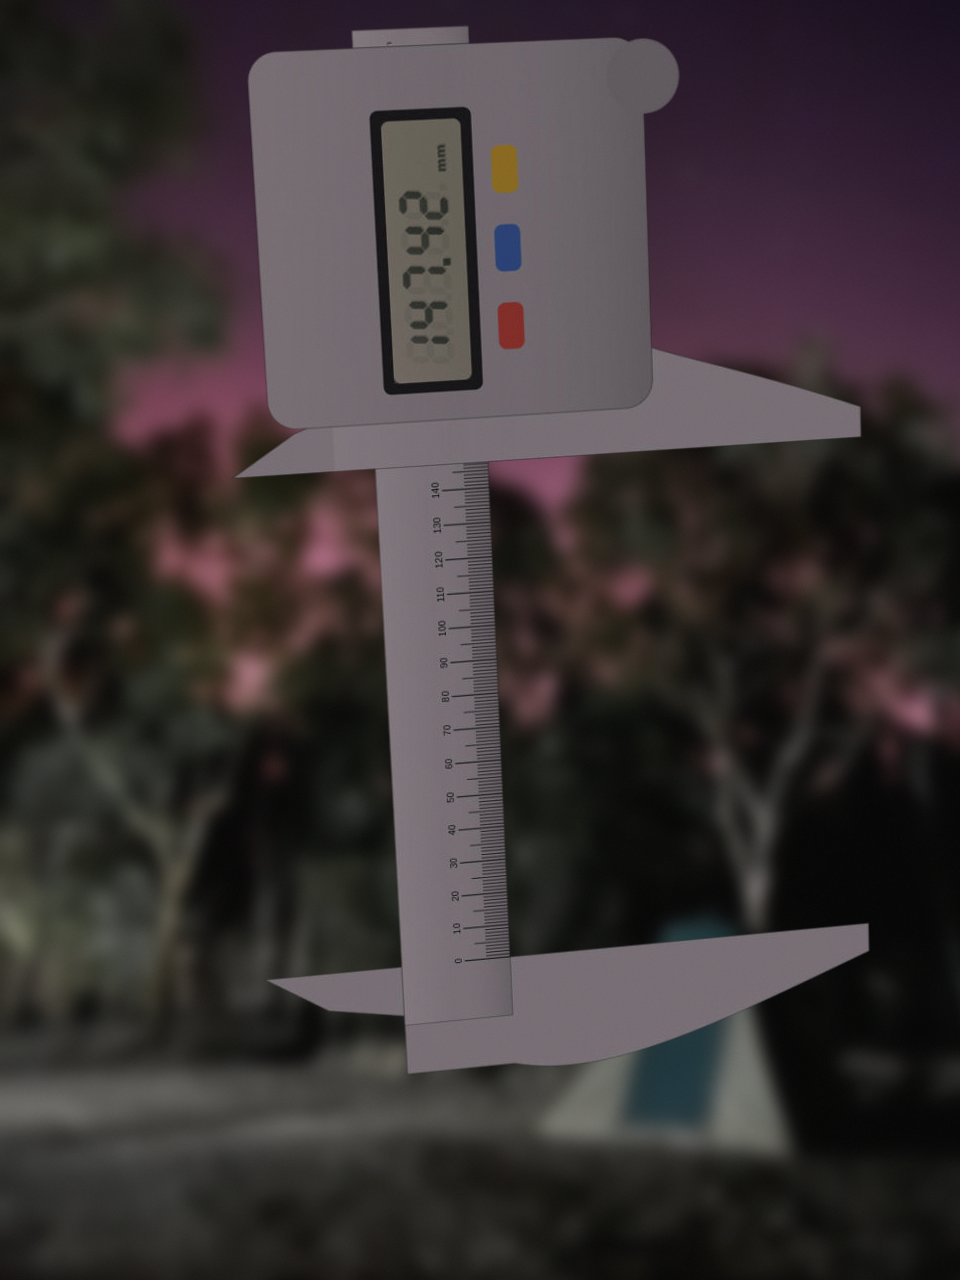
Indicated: 147.42mm
